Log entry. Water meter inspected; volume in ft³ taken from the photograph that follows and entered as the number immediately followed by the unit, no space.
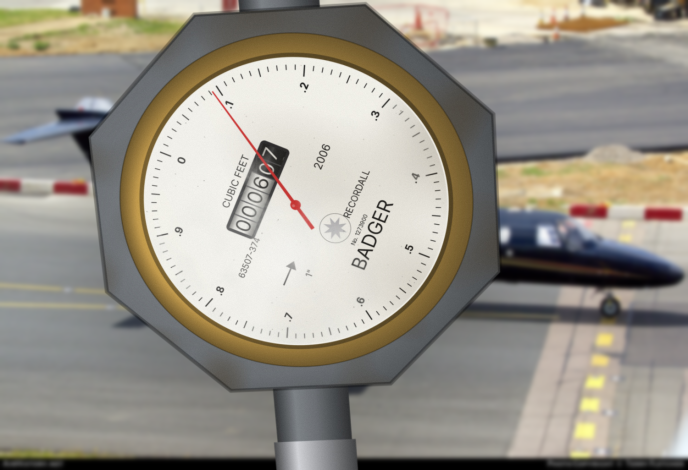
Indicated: 607.09ft³
